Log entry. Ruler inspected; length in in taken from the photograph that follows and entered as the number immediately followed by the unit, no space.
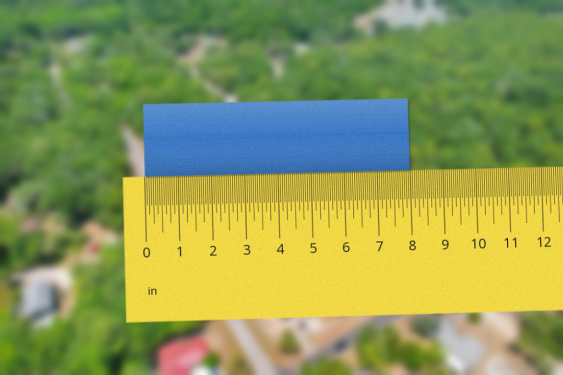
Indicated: 8in
